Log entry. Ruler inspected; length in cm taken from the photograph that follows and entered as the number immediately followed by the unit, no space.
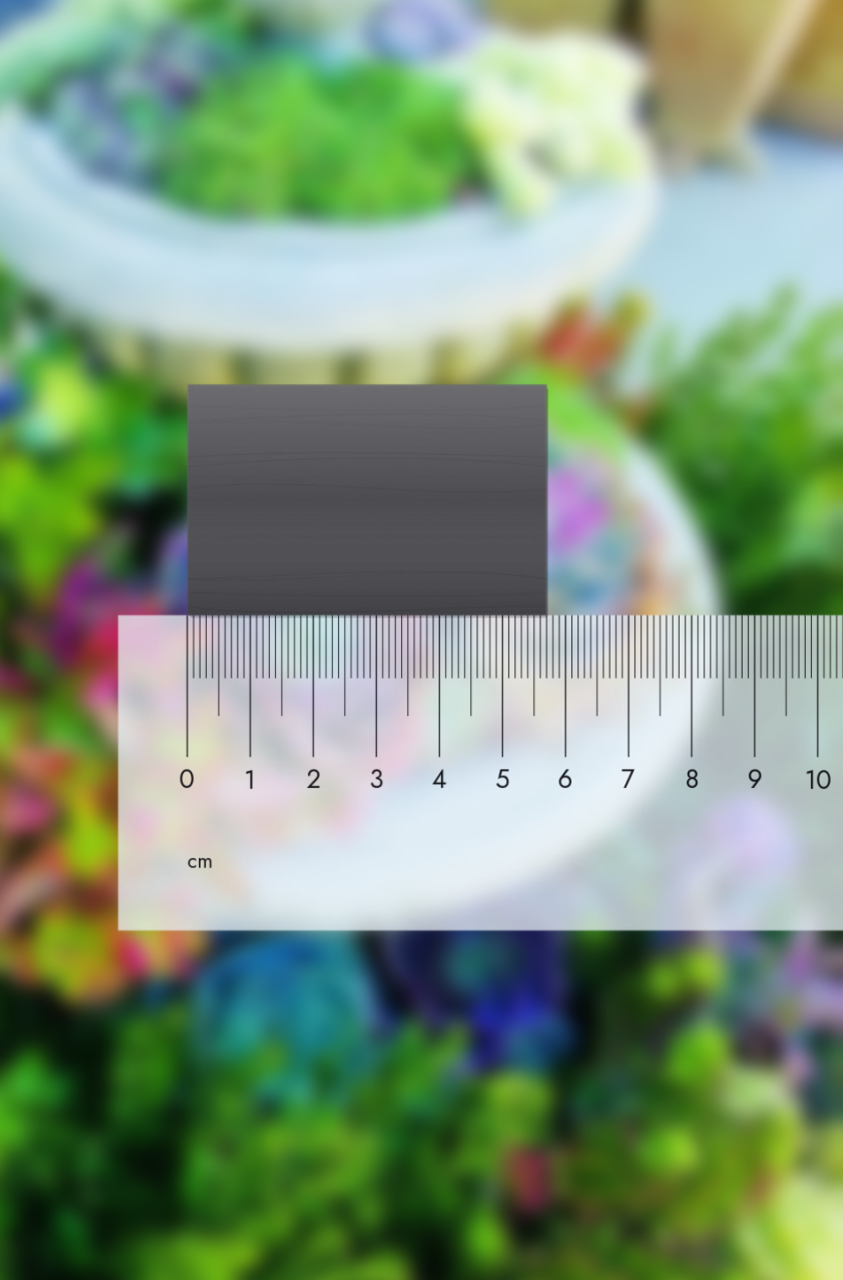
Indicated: 5.7cm
